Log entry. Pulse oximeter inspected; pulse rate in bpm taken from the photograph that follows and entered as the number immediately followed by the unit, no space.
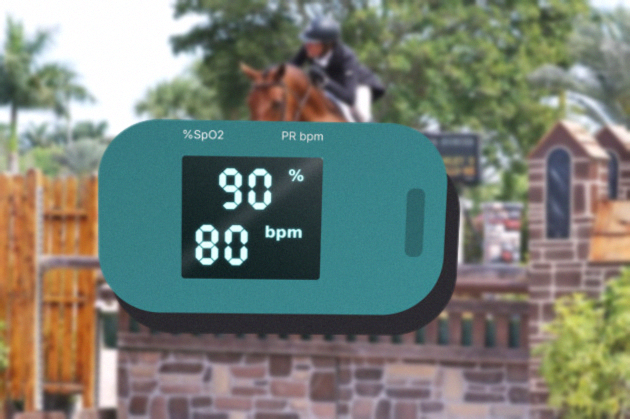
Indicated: 80bpm
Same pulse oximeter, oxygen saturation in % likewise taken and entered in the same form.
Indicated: 90%
